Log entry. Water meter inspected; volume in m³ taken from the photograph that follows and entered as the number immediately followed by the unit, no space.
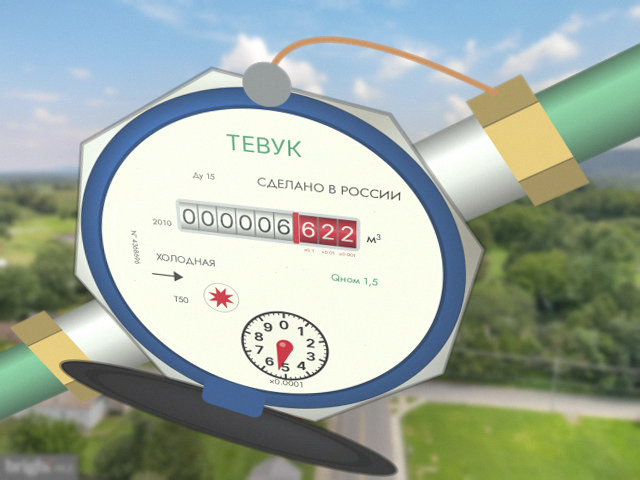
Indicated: 6.6225m³
